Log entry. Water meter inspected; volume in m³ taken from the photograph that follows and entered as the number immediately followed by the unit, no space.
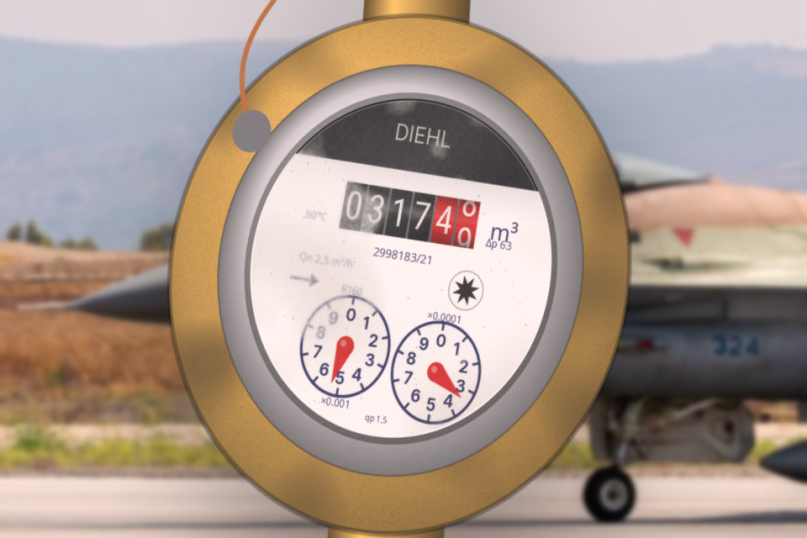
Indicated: 317.4853m³
